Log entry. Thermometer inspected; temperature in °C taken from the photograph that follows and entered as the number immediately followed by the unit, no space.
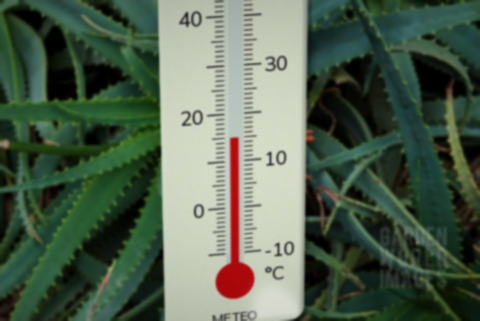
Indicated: 15°C
